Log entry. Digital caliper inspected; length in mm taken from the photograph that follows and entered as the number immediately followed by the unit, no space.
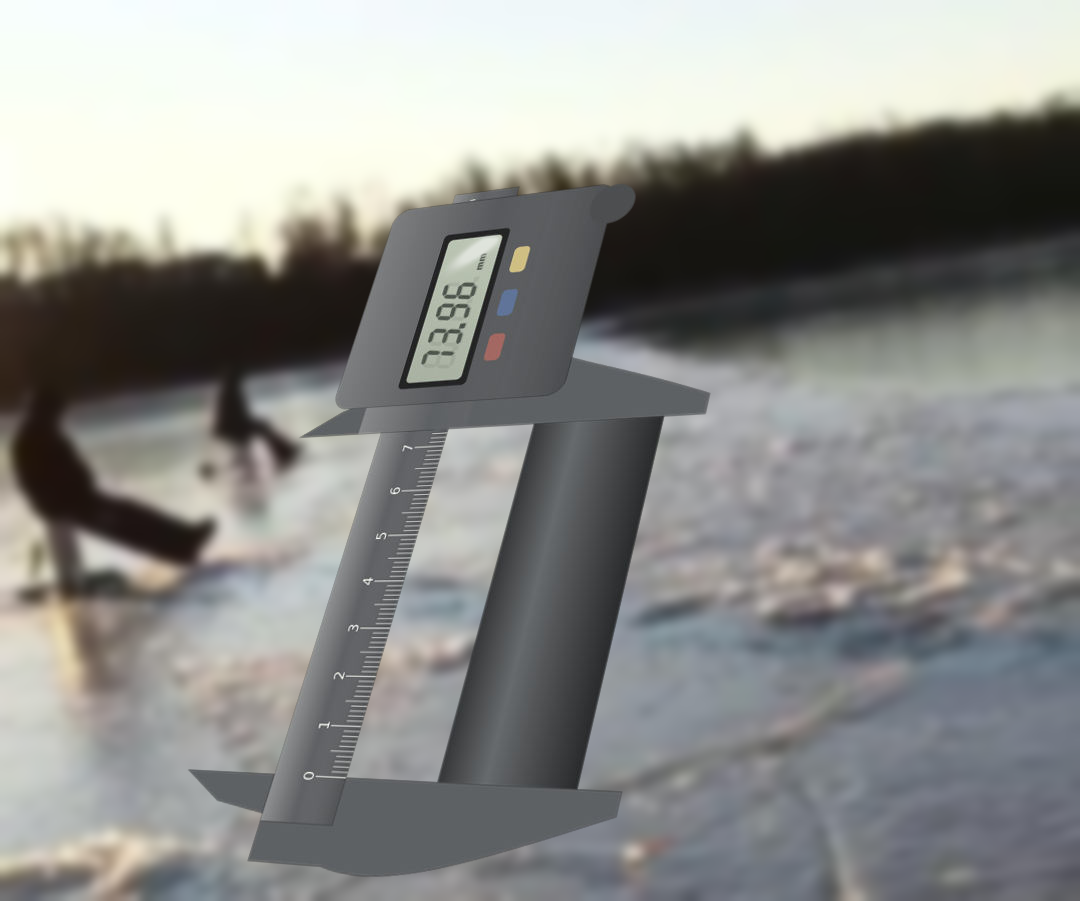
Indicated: 73.96mm
